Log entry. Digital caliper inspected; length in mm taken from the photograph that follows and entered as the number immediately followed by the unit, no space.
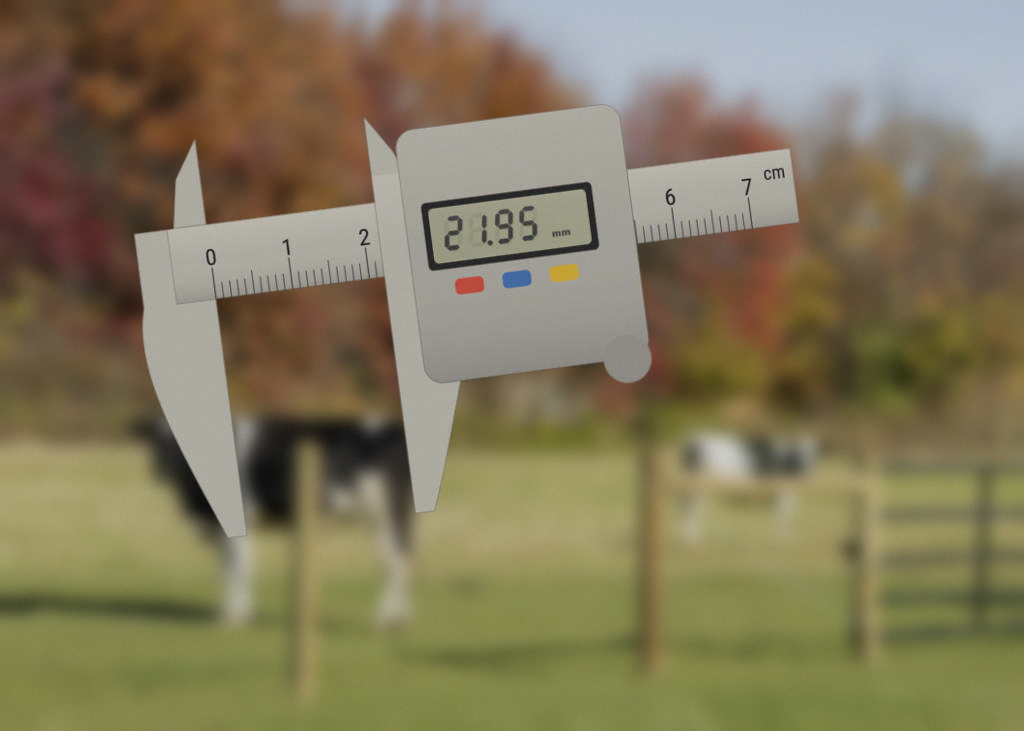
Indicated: 21.95mm
